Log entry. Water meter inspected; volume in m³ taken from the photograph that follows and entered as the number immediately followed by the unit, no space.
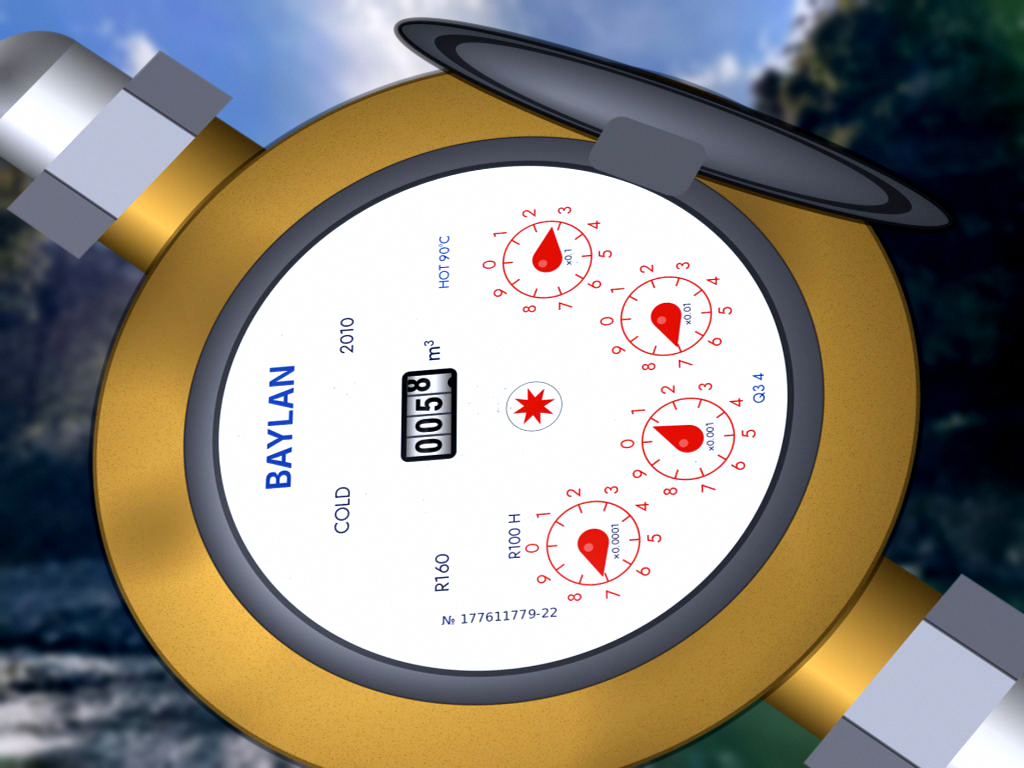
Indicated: 58.2707m³
